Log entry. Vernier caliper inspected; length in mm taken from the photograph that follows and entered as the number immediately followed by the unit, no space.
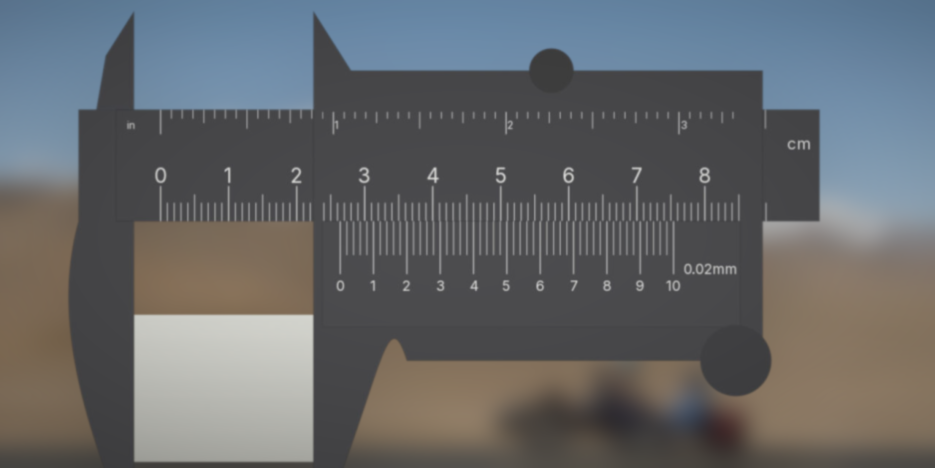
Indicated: 26.4mm
